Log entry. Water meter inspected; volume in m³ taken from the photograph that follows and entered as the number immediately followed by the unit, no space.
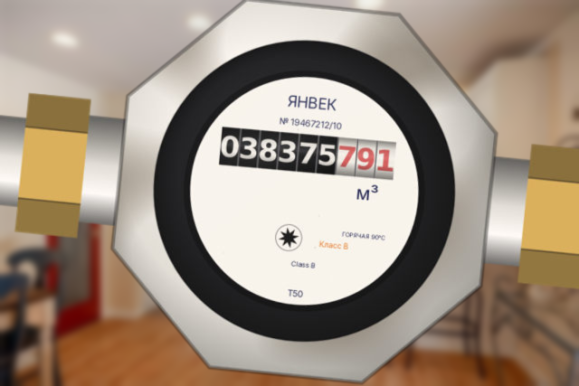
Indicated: 38375.791m³
